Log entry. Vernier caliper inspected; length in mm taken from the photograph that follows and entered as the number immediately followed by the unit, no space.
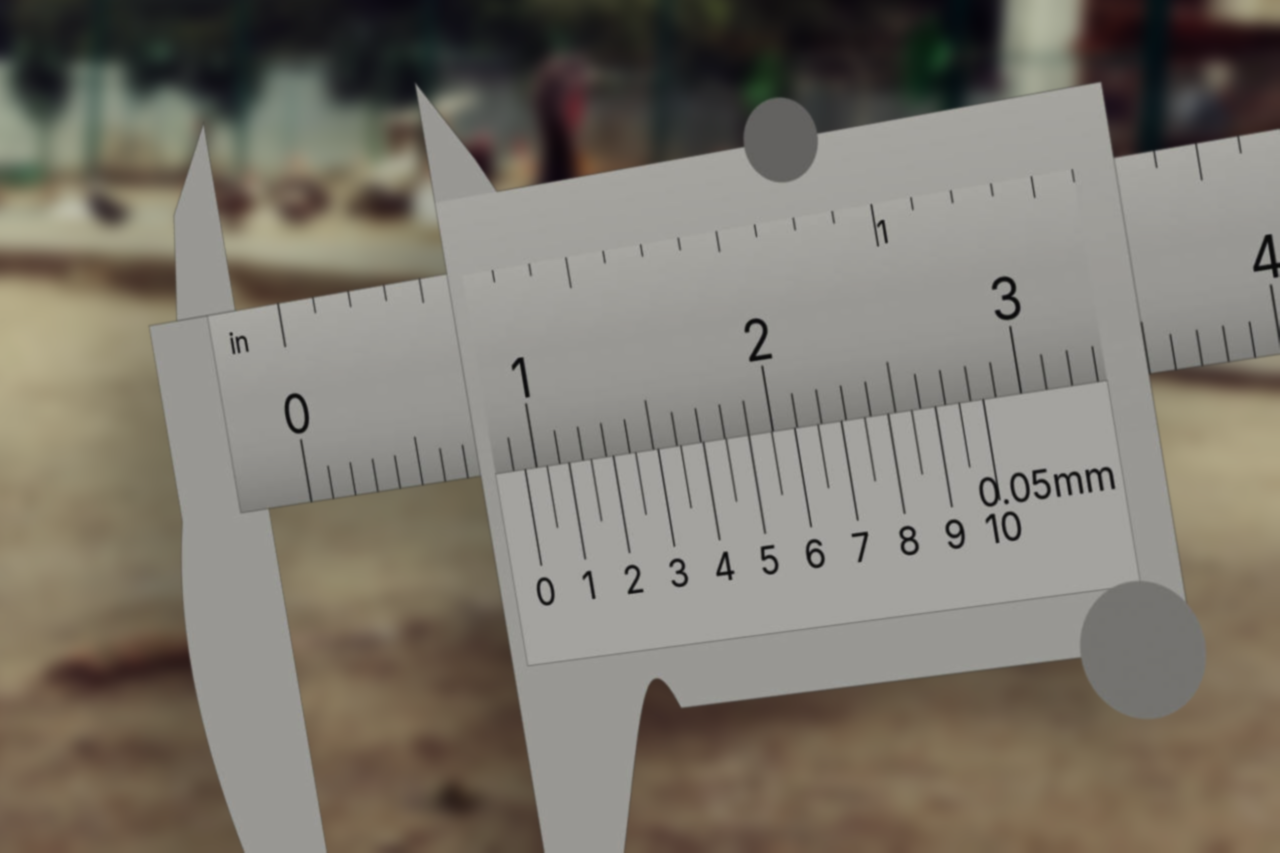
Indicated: 9.5mm
